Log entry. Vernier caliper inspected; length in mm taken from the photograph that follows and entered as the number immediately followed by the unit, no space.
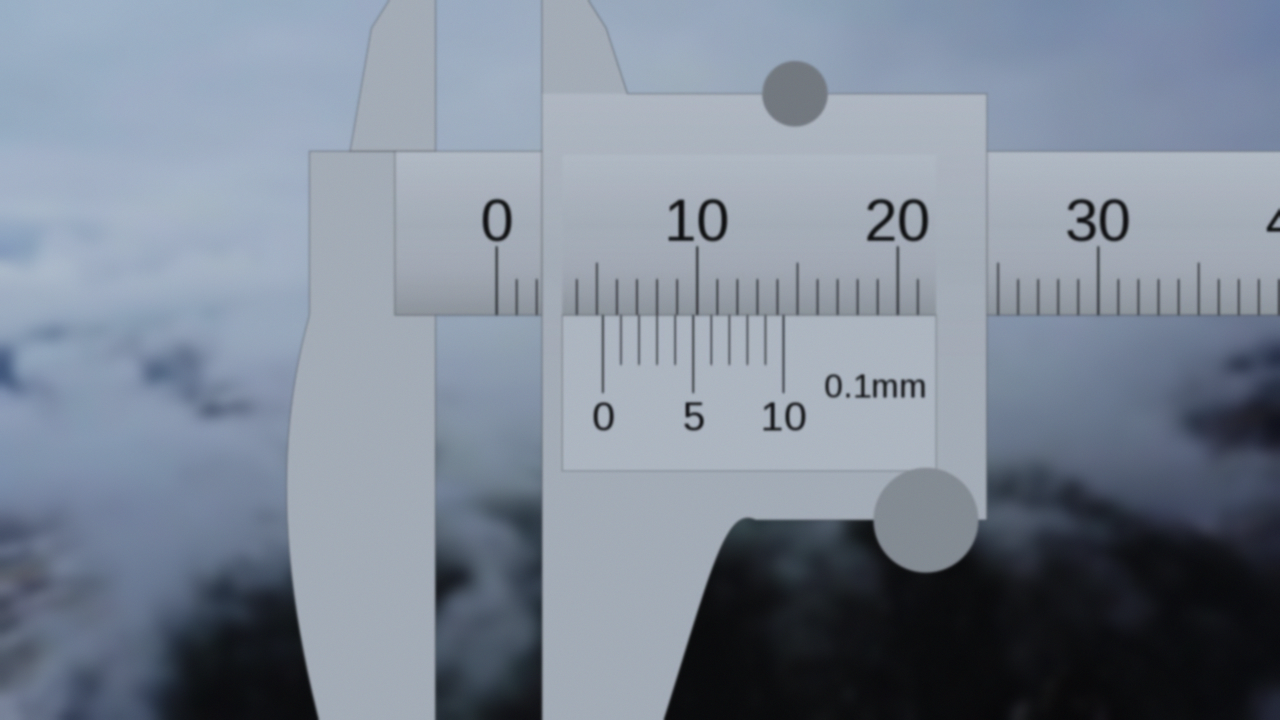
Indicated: 5.3mm
